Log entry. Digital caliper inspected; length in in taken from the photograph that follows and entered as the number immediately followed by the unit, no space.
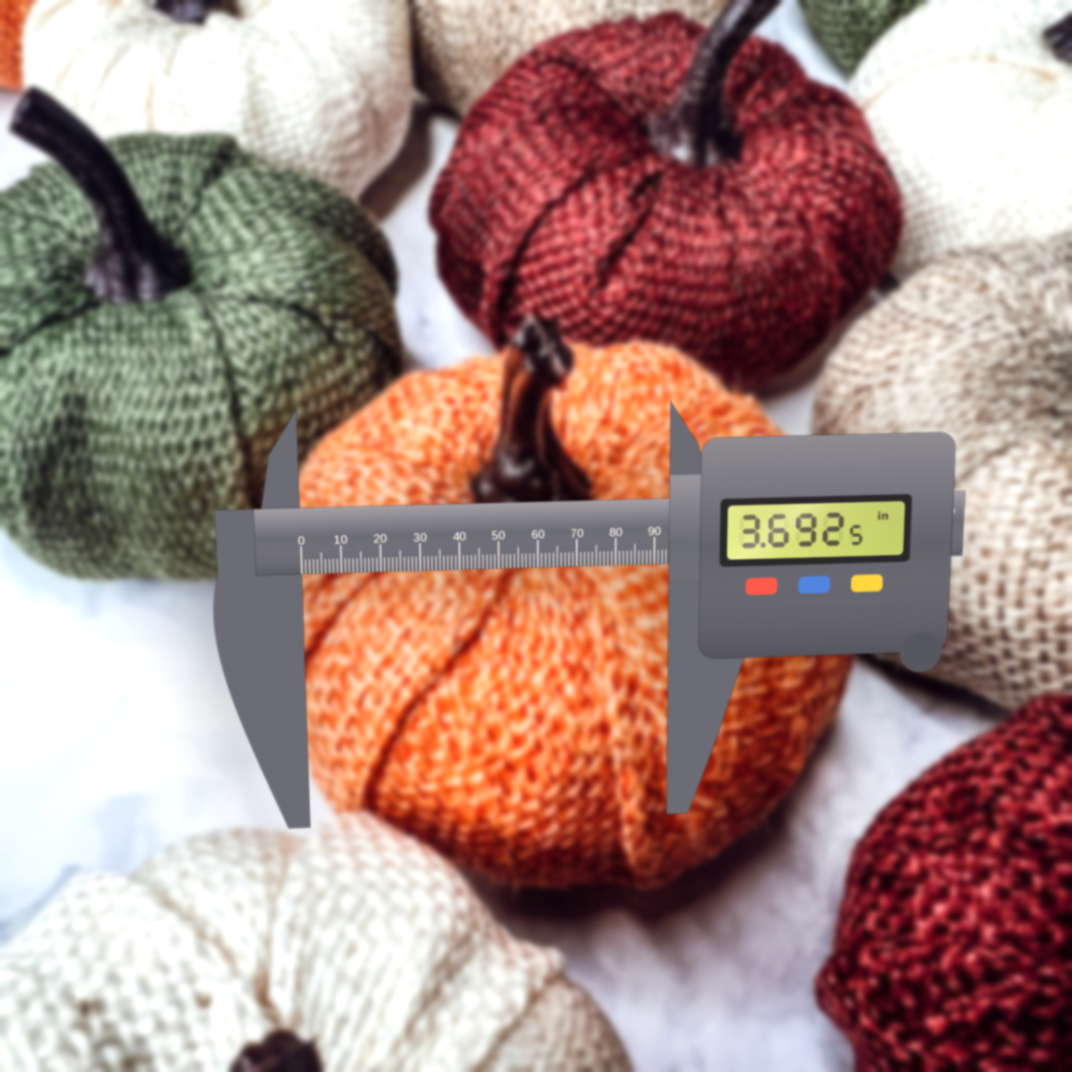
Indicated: 3.6925in
